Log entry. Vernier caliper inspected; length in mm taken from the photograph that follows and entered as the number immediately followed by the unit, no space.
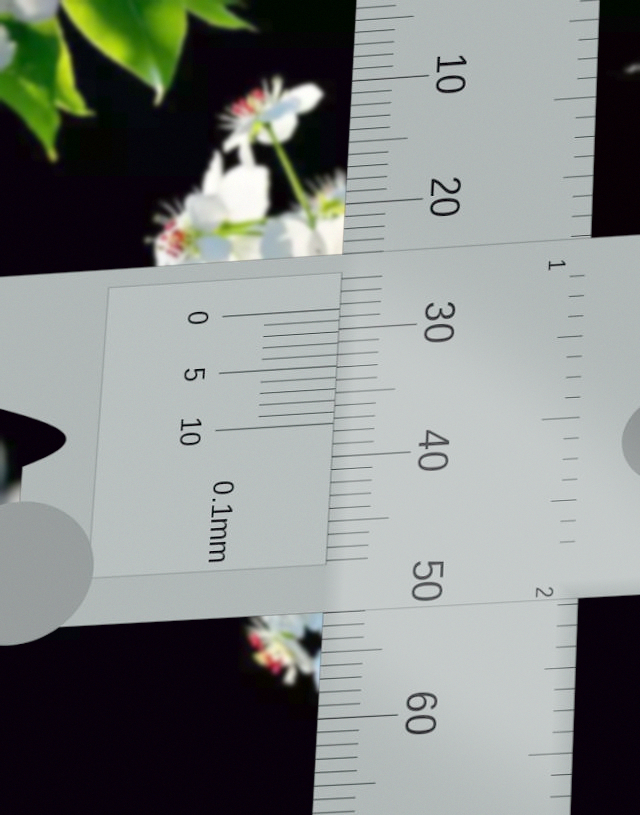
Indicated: 28.4mm
